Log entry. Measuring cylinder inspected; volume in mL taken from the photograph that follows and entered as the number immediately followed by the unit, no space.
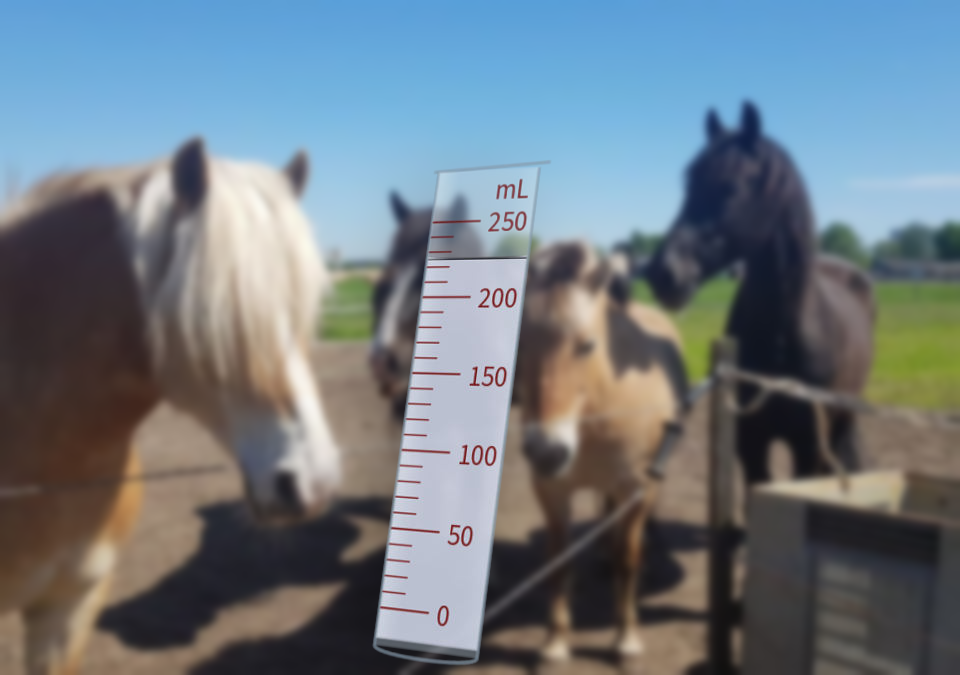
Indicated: 225mL
